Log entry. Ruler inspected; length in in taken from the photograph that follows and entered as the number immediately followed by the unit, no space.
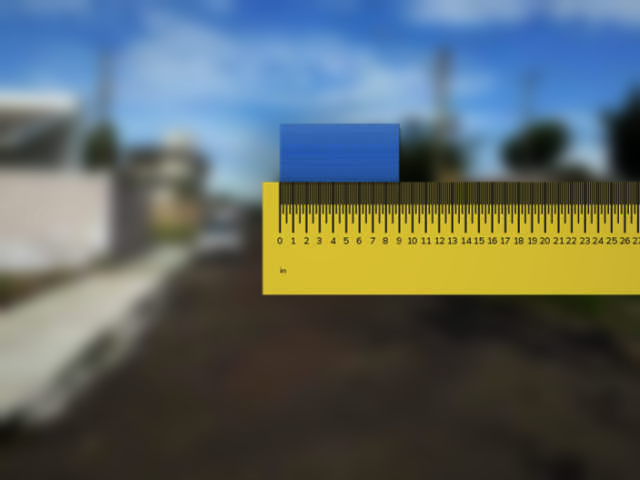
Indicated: 9in
